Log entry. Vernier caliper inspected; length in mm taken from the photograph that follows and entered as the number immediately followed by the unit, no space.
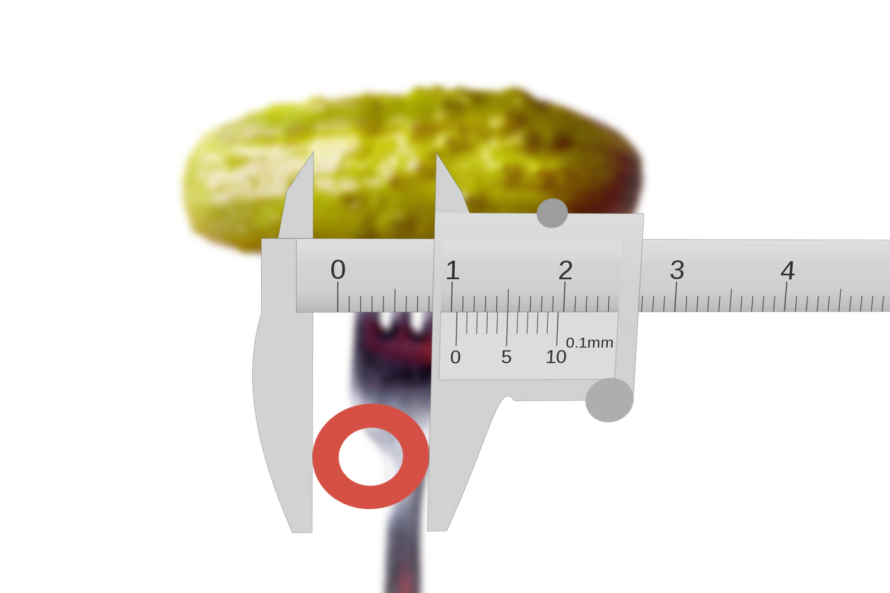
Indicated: 10.5mm
